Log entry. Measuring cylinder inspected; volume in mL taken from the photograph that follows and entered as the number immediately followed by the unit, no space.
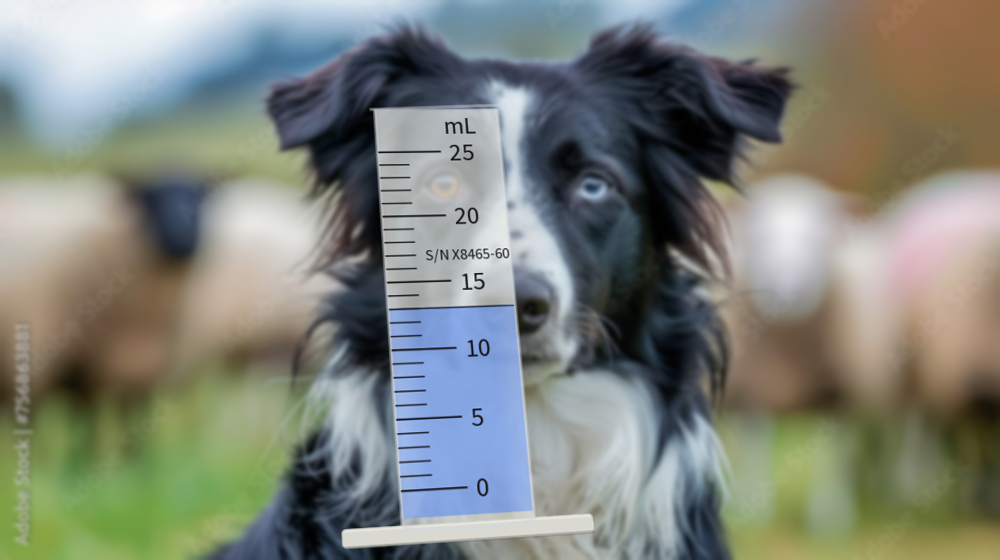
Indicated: 13mL
